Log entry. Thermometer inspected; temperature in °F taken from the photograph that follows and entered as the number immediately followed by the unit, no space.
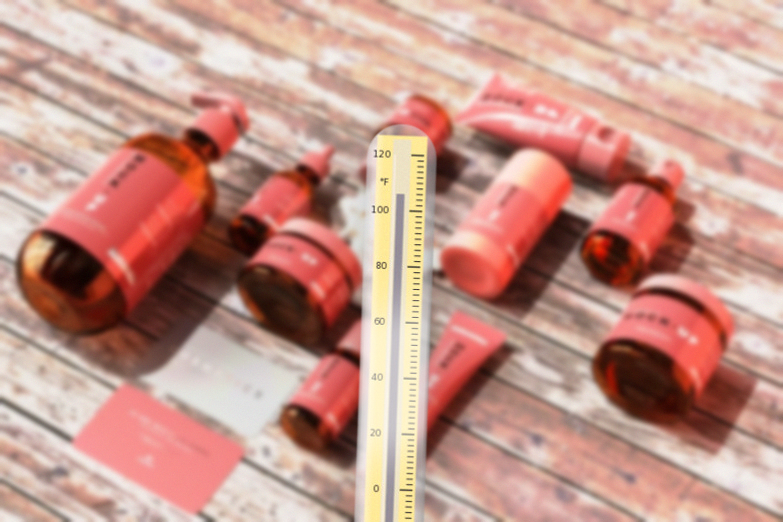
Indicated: 106°F
